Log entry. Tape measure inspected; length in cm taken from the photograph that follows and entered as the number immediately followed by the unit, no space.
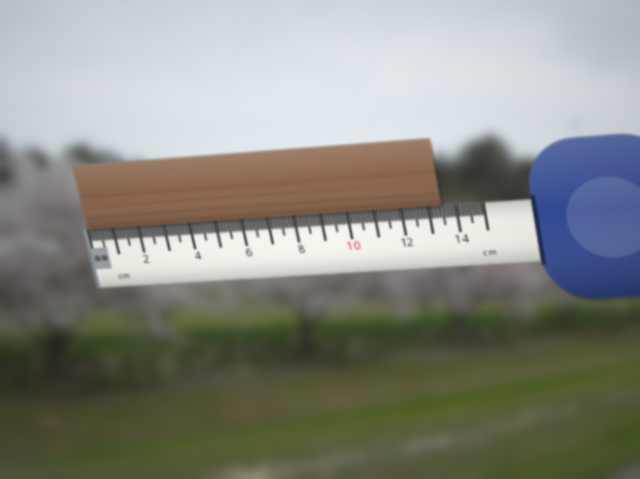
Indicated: 13.5cm
